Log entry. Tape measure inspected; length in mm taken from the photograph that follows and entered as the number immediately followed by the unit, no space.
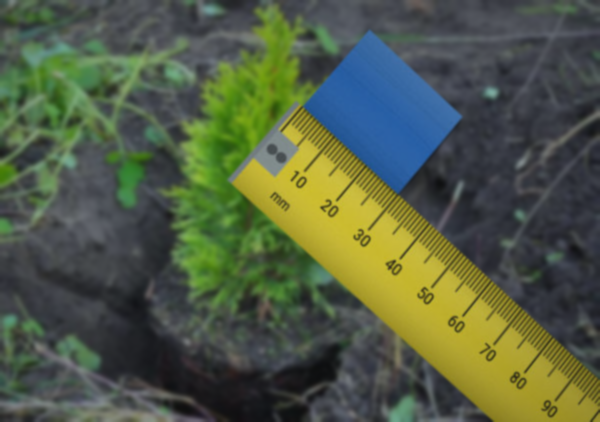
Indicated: 30mm
